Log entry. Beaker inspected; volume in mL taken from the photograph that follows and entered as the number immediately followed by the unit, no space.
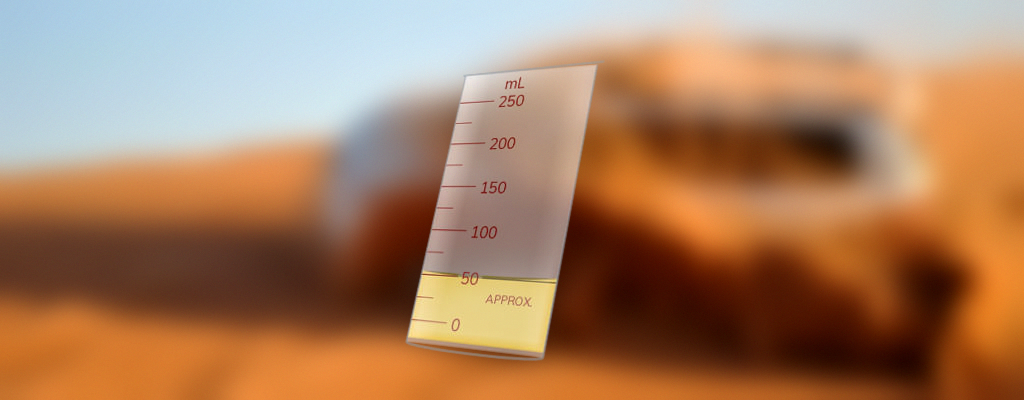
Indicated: 50mL
